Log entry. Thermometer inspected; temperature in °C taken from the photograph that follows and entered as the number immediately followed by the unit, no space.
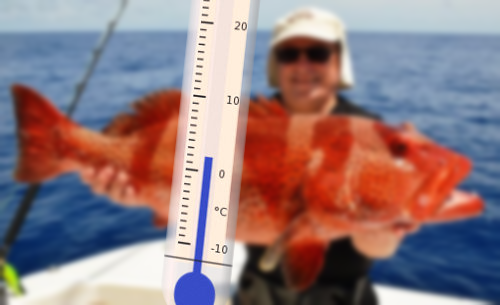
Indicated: 2°C
